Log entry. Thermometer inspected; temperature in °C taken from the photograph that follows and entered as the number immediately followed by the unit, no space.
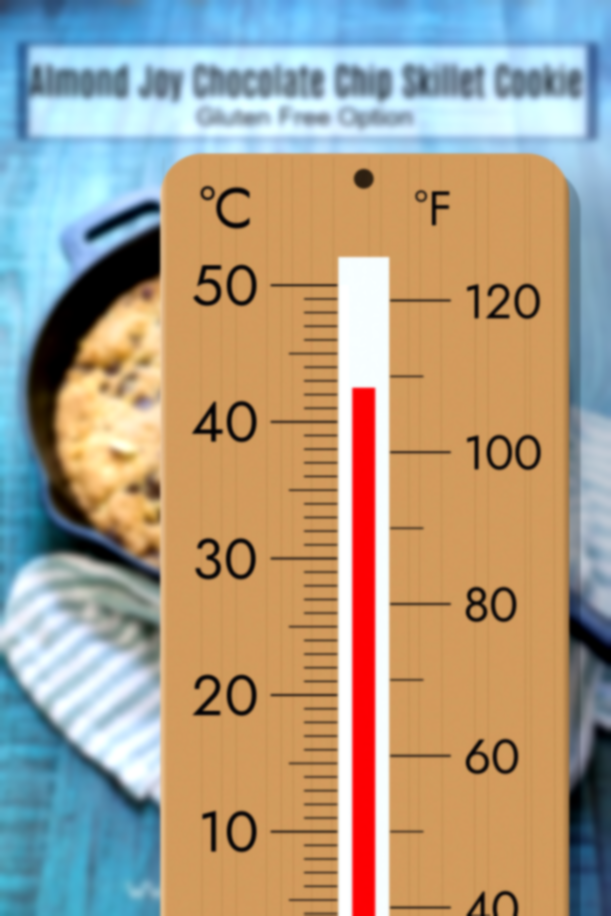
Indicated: 42.5°C
